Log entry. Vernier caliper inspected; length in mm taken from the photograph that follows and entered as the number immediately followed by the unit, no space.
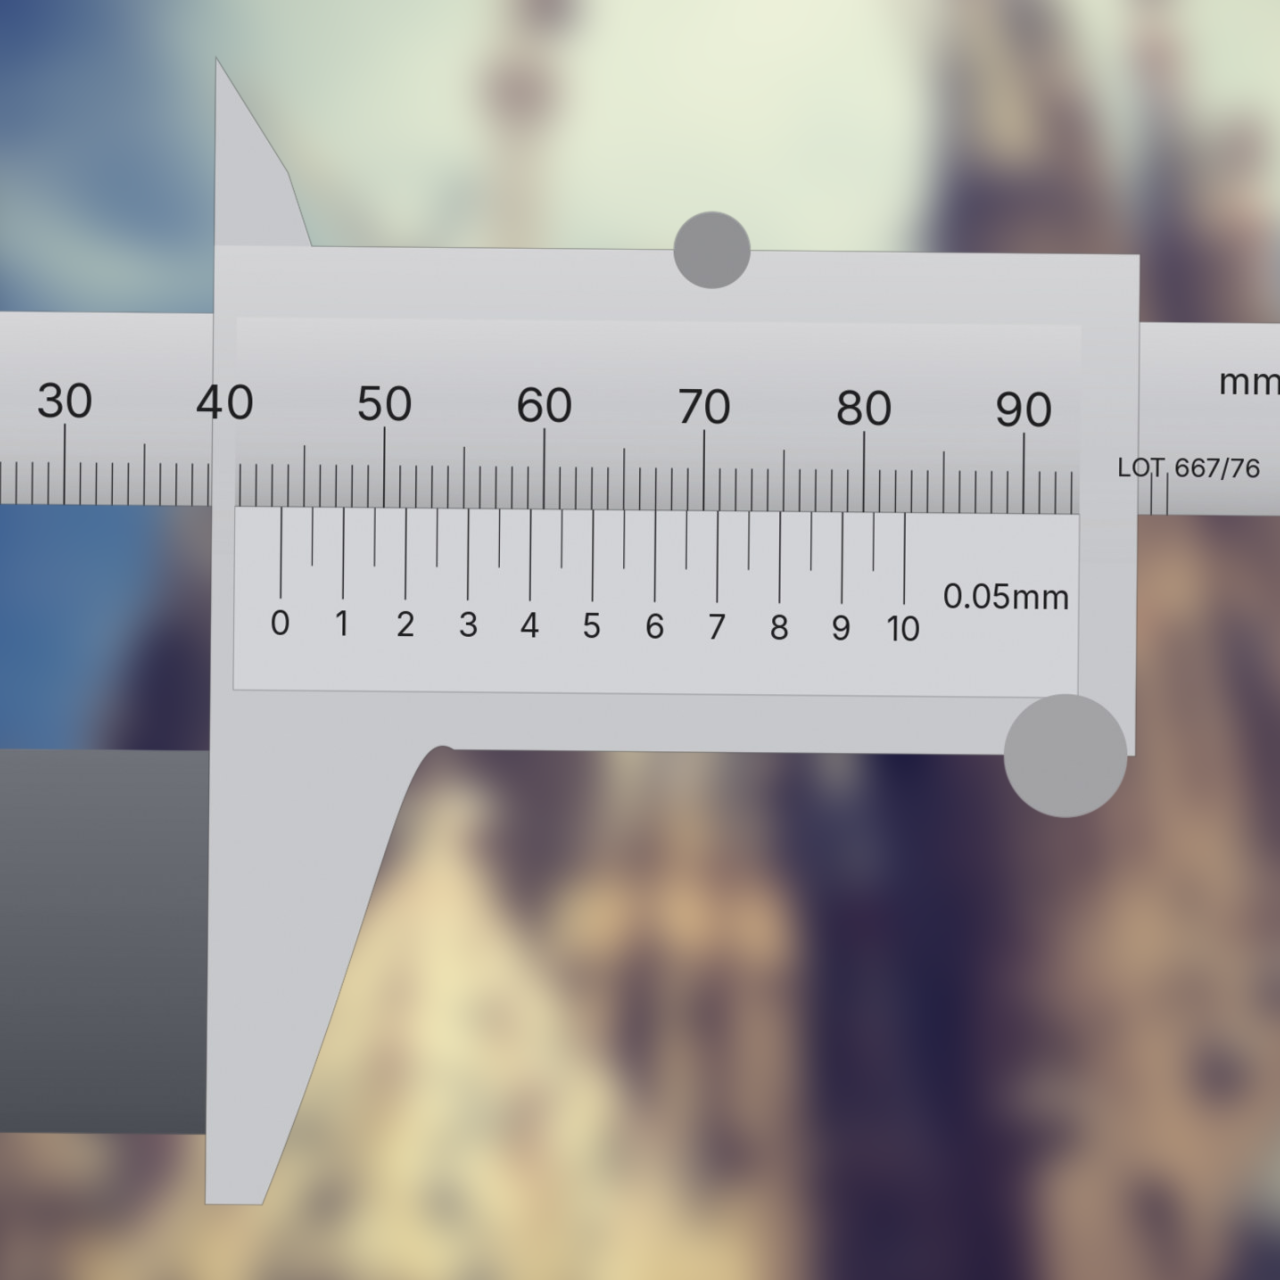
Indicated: 43.6mm
